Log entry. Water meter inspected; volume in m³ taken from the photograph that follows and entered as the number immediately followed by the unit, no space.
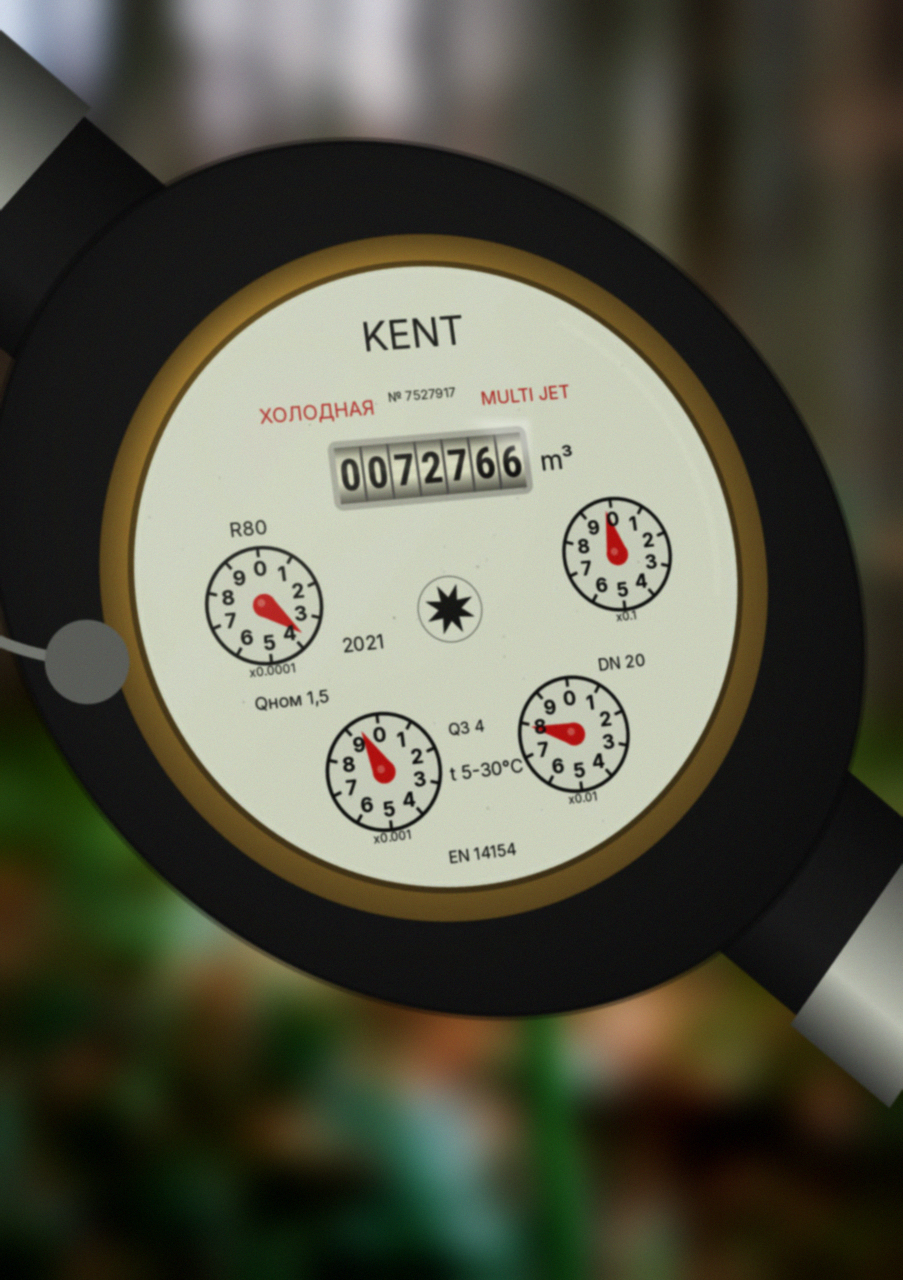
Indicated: 72765.9793m³
